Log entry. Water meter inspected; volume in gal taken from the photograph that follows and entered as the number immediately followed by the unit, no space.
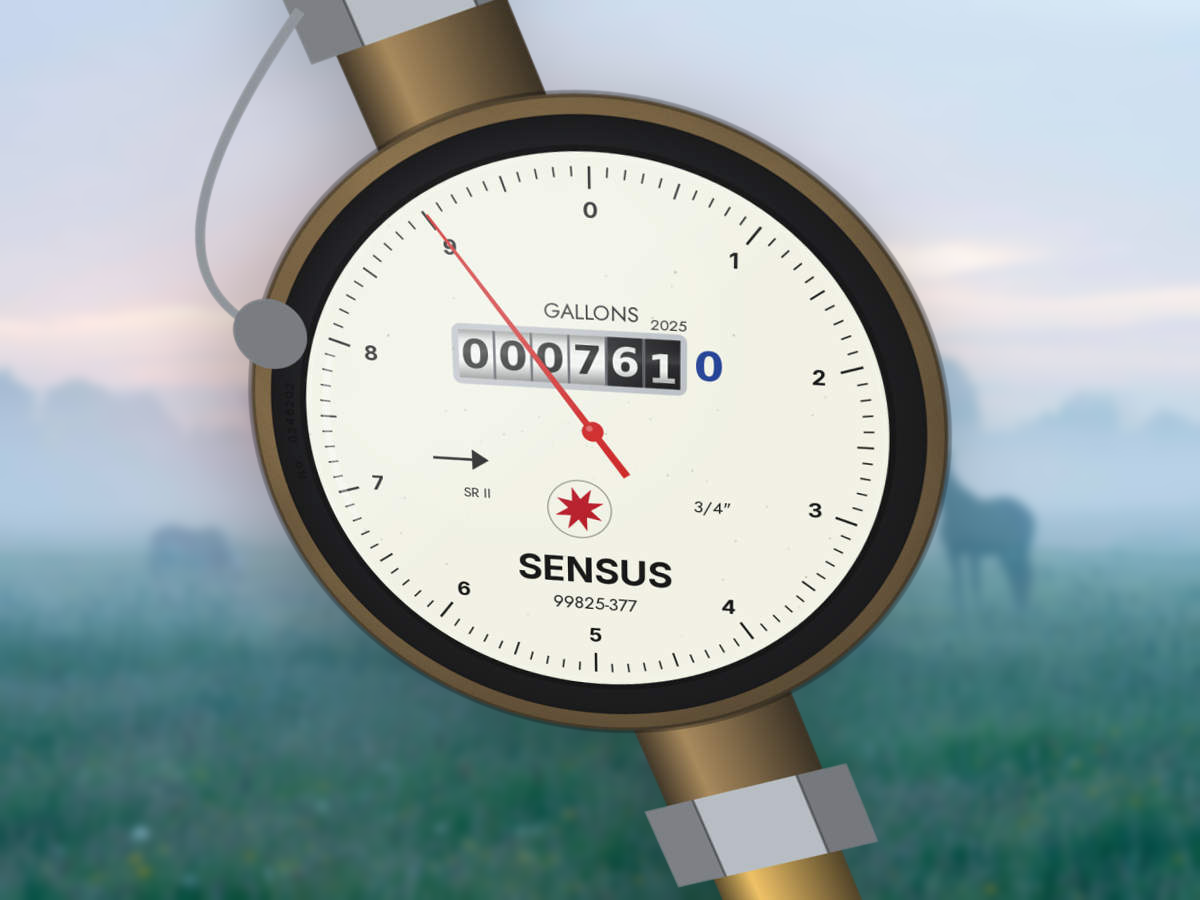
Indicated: 7609.0gal
